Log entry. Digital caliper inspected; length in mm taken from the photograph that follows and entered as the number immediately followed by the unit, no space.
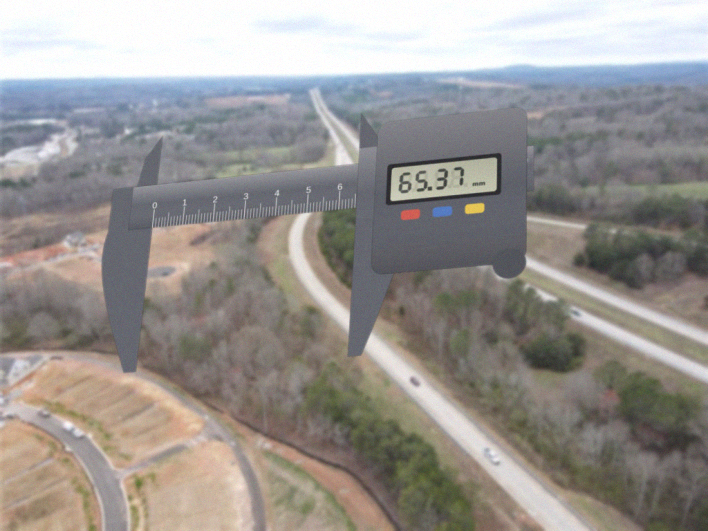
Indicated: 65.37mm
